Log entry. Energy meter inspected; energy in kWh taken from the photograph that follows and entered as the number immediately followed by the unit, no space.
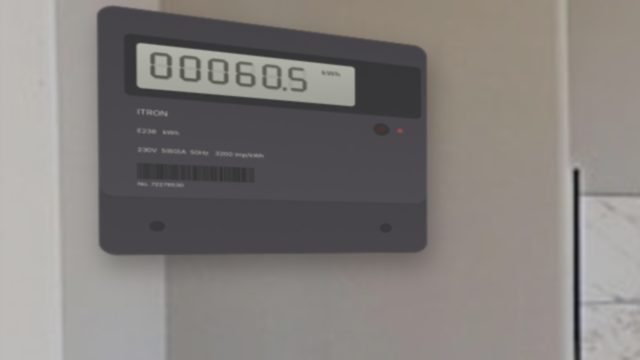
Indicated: 60.5kWh
